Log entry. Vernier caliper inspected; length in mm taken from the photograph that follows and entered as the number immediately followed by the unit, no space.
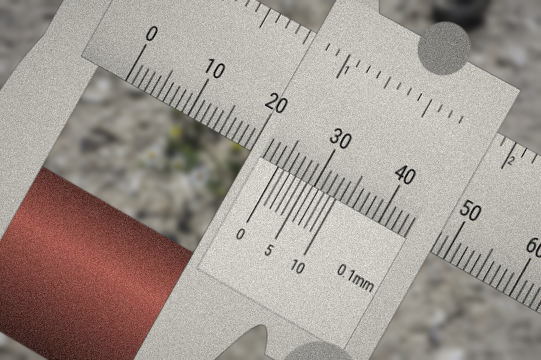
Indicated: 24.4mm
